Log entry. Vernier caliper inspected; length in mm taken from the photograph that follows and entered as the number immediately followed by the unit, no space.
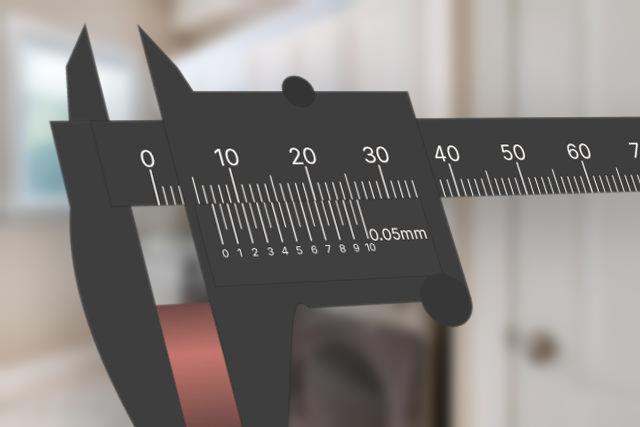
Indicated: 6.6mm
